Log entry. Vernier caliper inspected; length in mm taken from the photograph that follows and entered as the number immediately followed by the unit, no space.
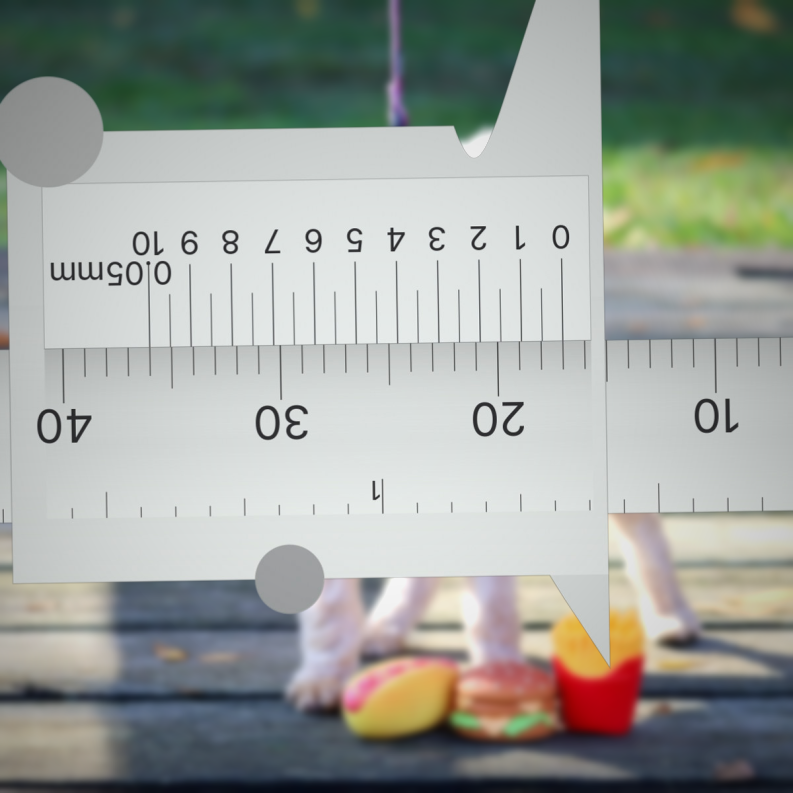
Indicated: 17.00mm
